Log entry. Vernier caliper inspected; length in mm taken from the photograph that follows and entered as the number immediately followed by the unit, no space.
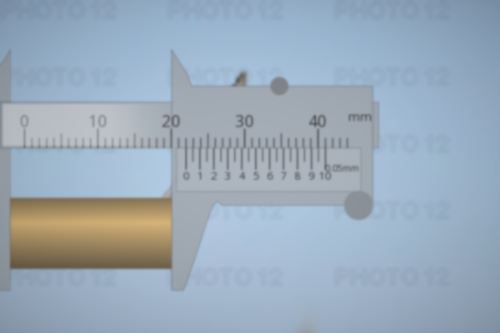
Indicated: 22.0mm
